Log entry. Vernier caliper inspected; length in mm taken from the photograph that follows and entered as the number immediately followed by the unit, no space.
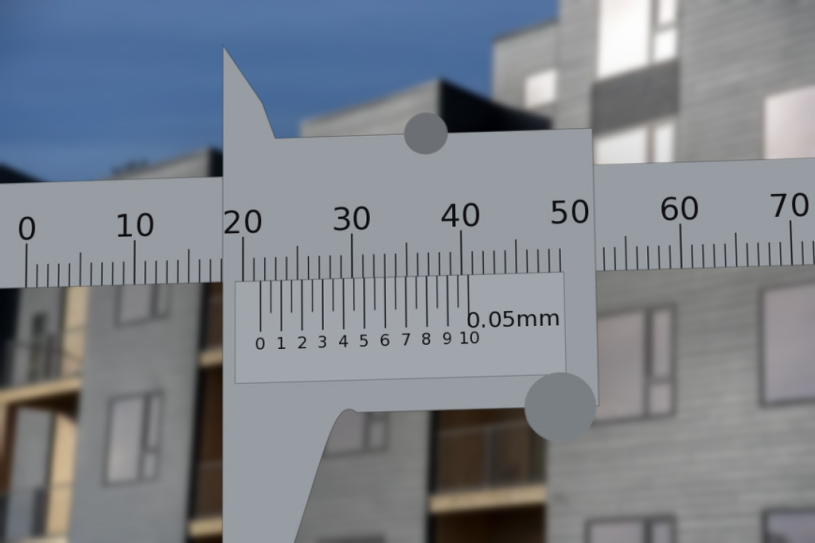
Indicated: 21.6mm
